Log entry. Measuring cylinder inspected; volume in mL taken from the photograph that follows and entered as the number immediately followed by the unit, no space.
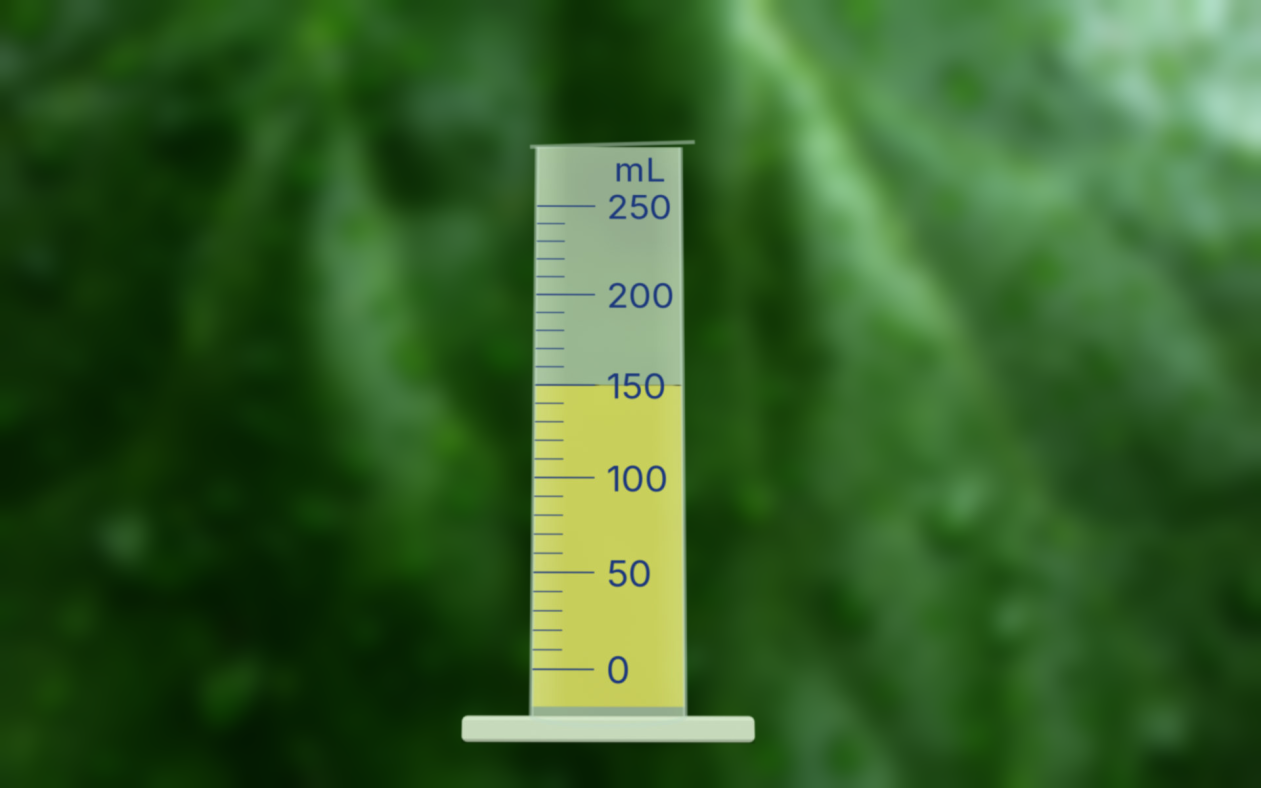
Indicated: 150mL
